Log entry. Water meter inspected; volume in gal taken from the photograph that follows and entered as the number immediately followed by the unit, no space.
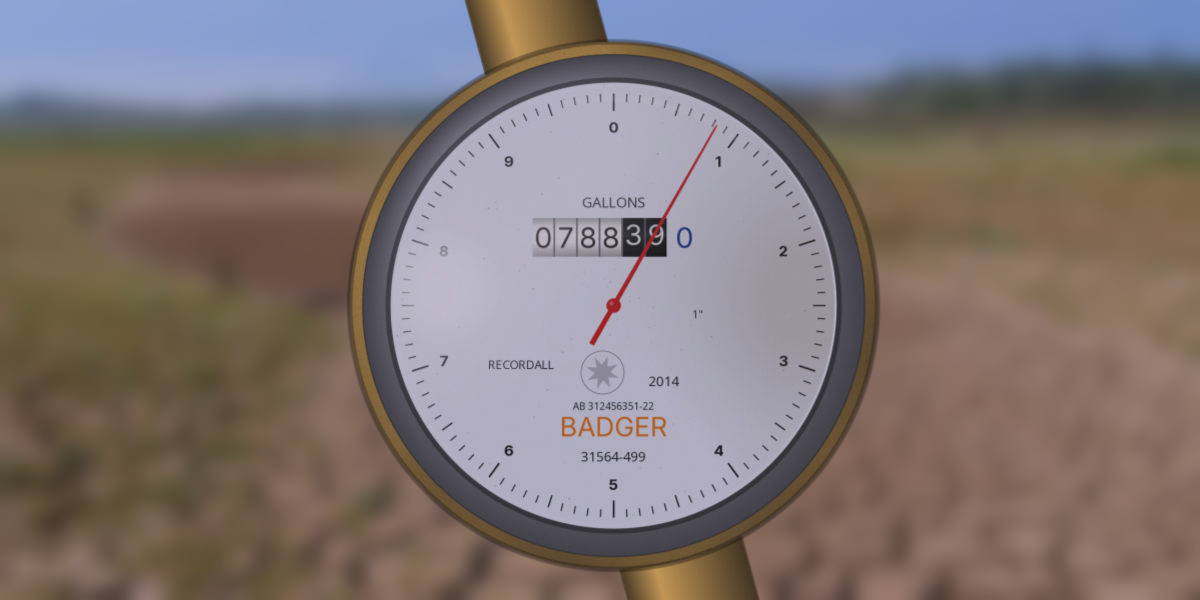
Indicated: 788390.8gal
